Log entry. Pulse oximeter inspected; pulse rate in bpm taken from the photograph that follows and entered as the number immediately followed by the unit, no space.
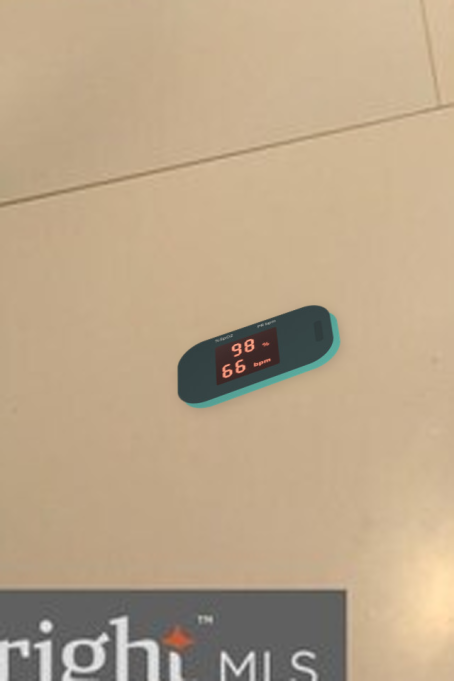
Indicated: 66bpm
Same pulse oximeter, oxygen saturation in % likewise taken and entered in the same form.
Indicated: 98%
